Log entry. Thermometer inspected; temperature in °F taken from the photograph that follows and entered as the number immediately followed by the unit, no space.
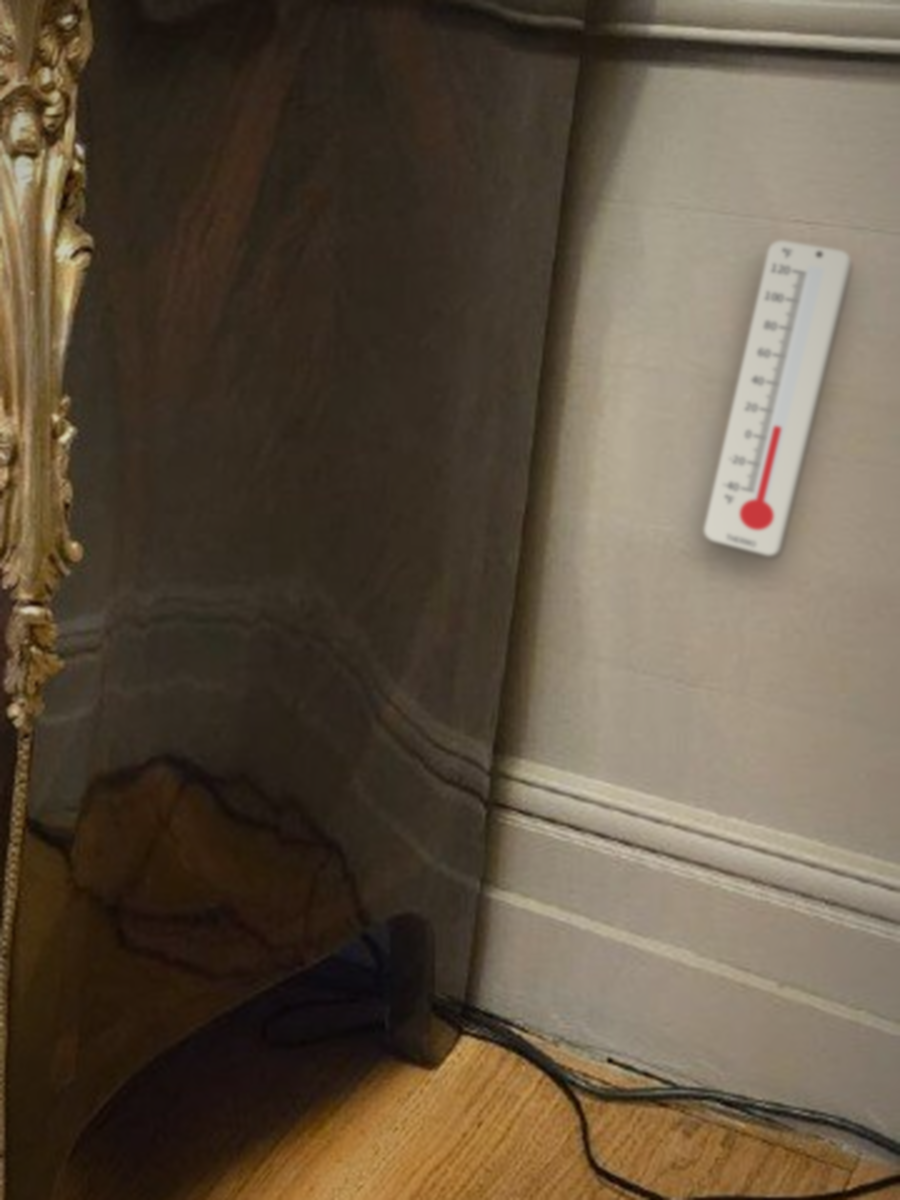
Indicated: 10°F
